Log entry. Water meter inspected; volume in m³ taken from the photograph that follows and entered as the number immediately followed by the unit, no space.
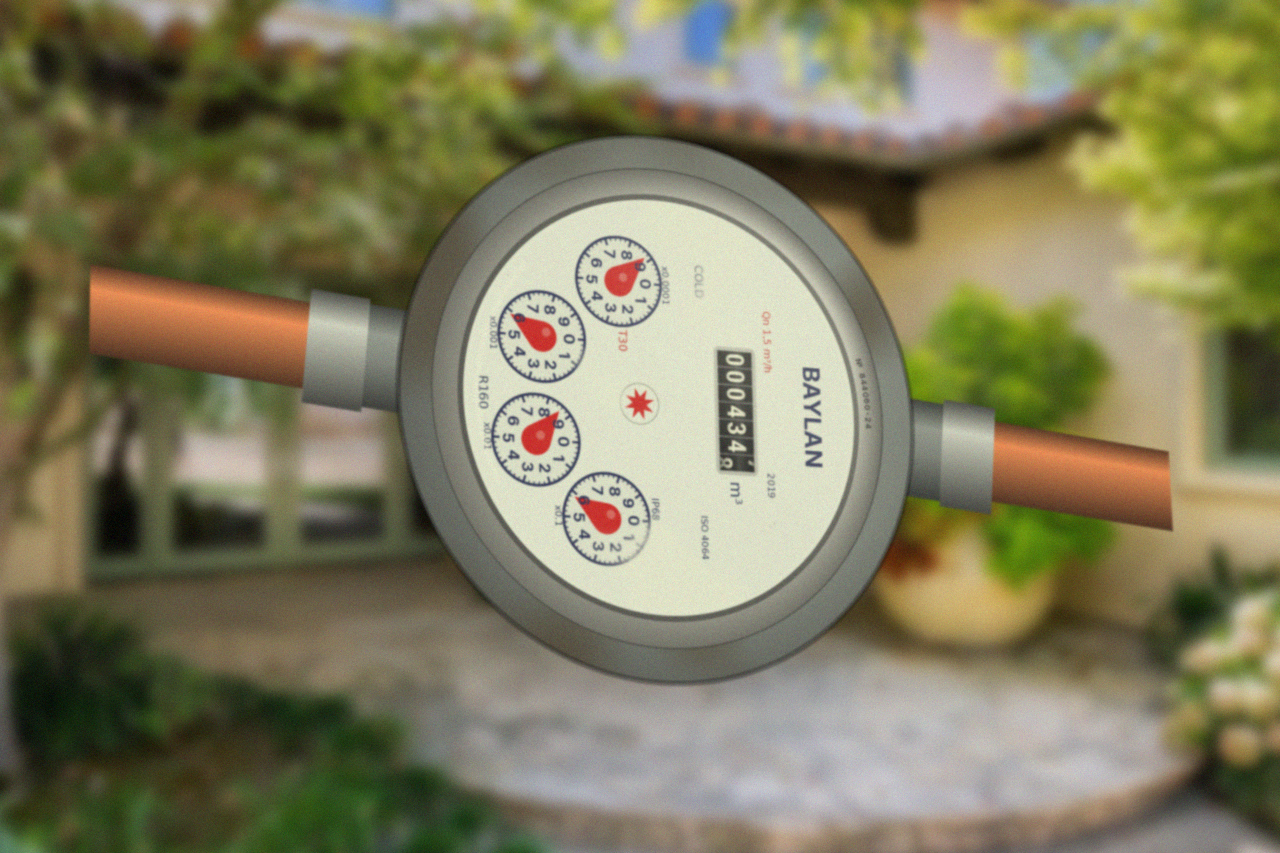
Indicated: 4347.5858m³
